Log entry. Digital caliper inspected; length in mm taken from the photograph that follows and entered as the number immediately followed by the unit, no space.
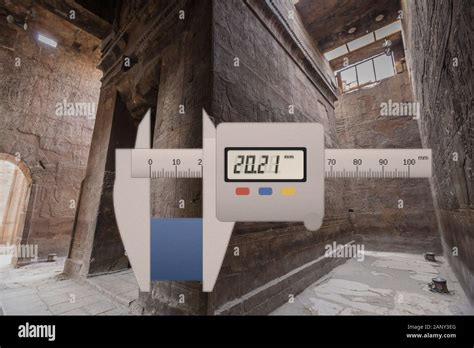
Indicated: 20.21mm
